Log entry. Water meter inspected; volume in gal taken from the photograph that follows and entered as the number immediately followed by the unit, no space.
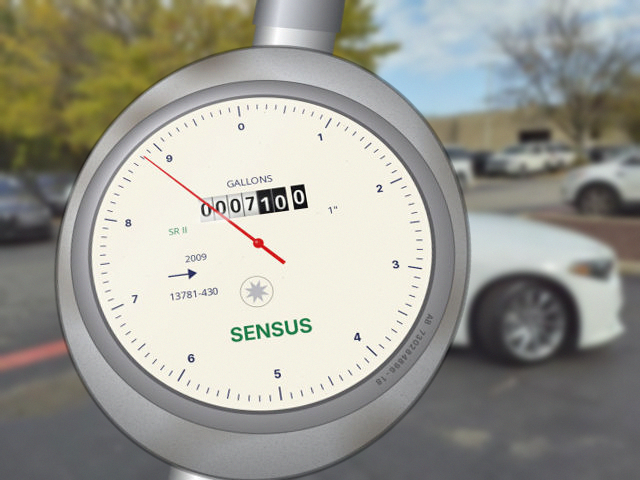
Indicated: 7098.8gal
